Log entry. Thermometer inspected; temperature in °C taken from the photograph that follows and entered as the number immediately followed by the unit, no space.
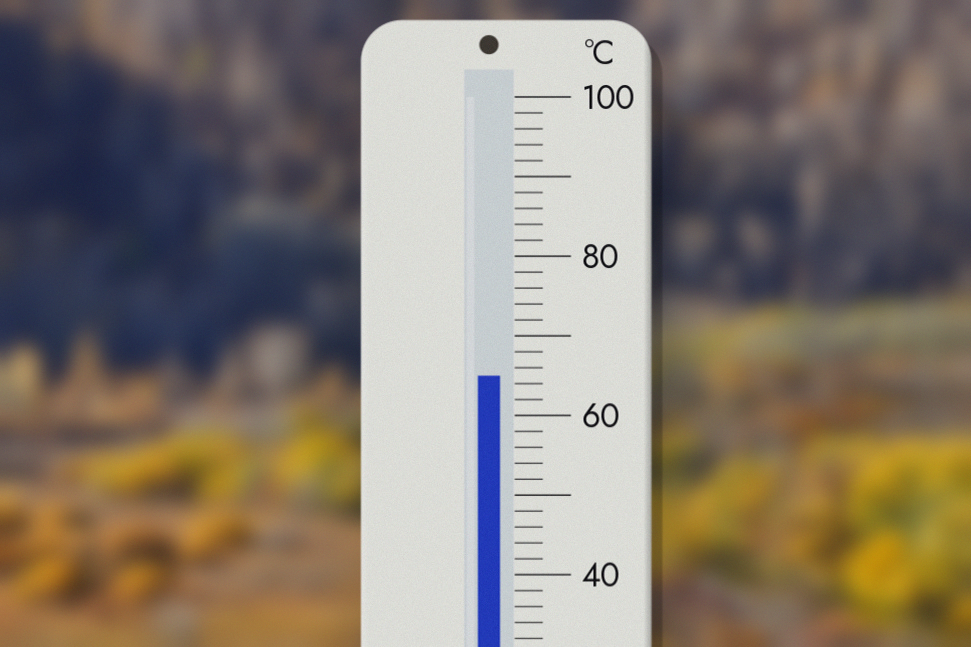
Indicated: 65°C
